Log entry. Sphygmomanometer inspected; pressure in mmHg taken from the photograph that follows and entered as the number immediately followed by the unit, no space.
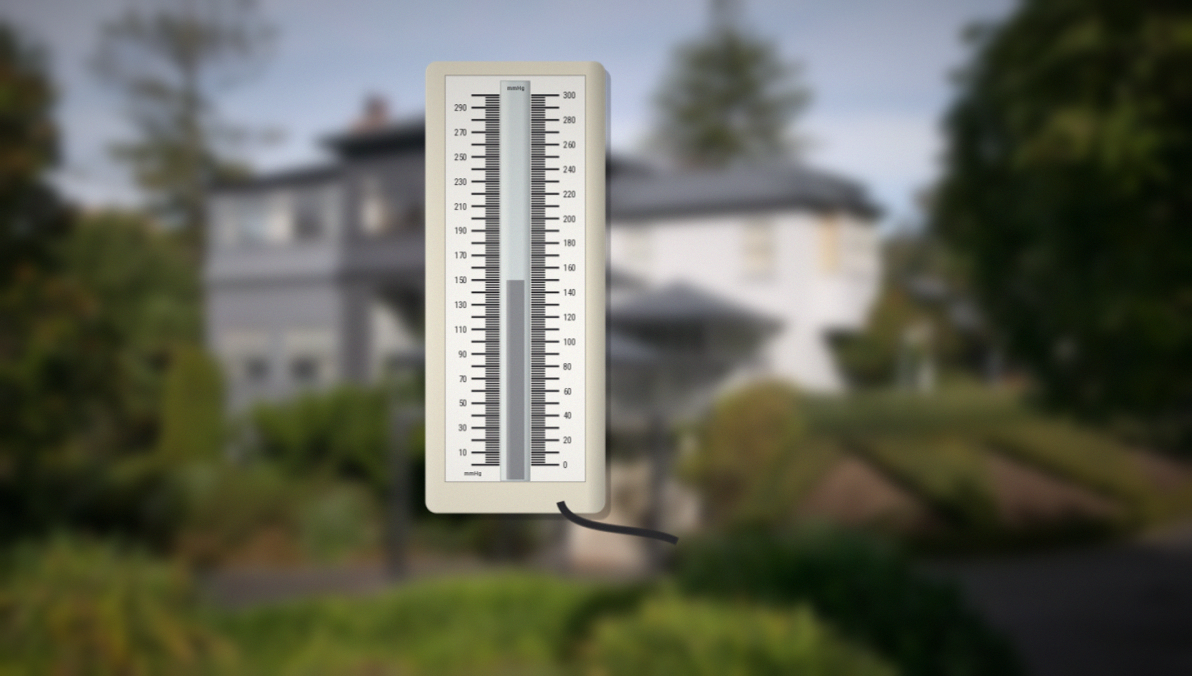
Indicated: 150mmHg
